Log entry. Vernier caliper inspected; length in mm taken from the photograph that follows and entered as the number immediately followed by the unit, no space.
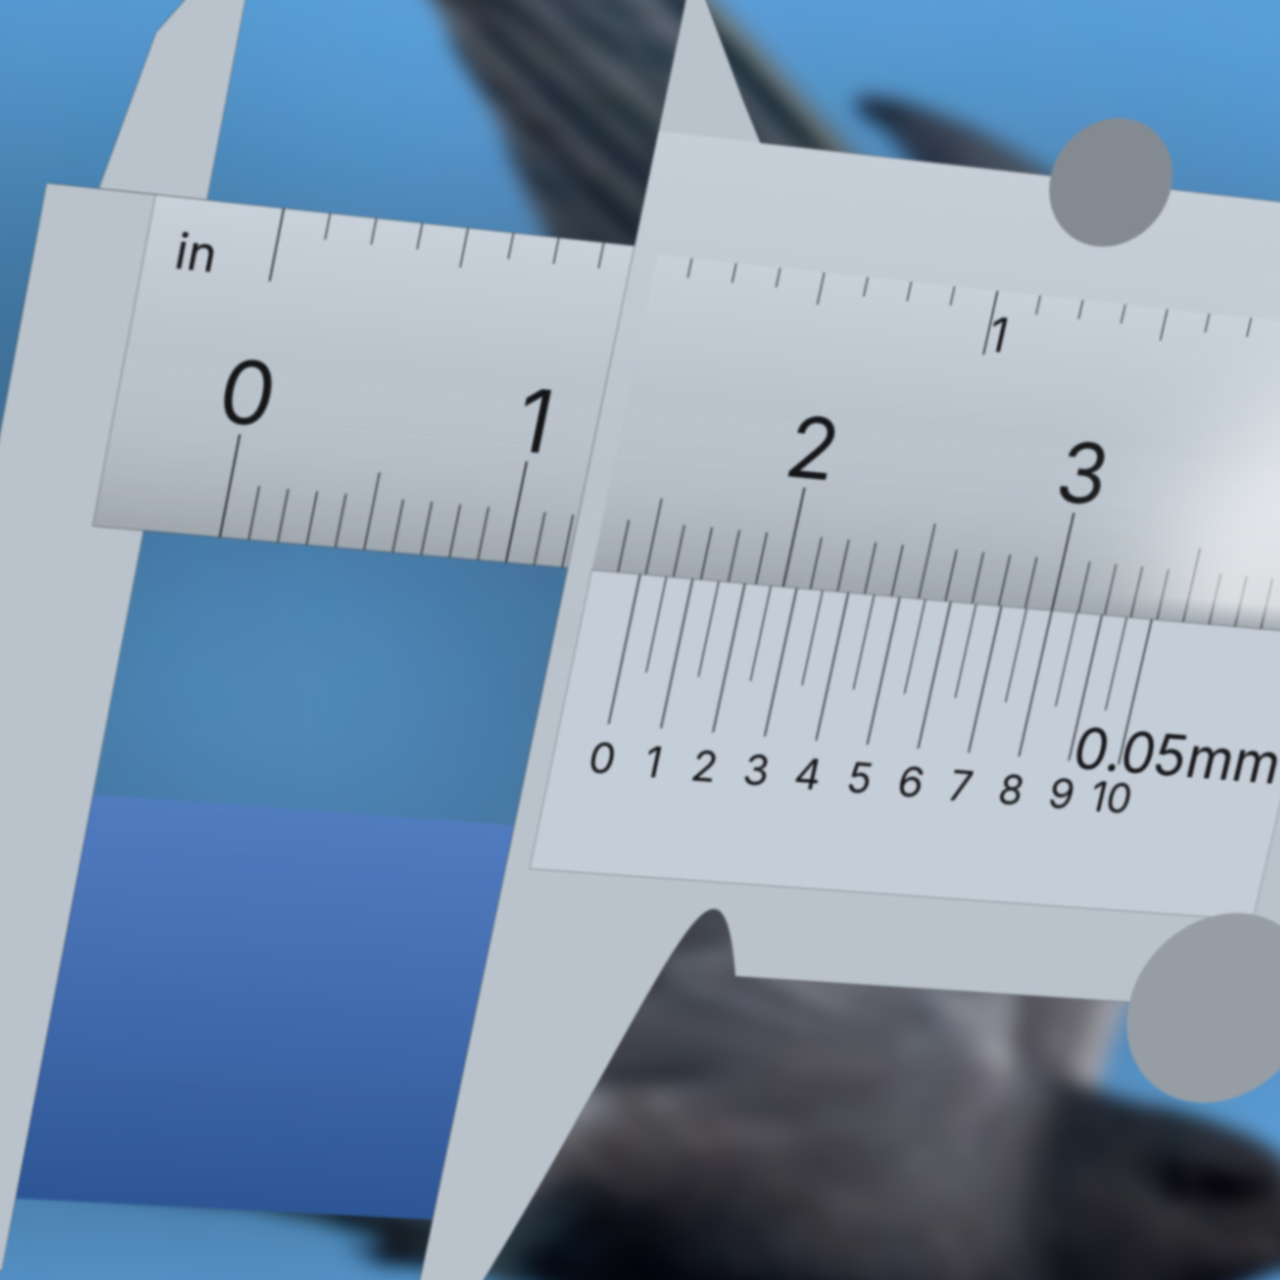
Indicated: 14.8mm
